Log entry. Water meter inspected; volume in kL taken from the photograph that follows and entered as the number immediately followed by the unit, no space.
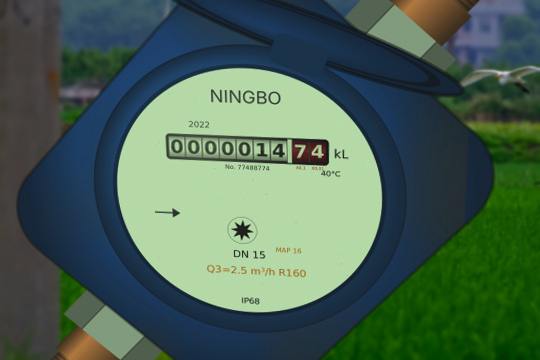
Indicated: 14.74kL
